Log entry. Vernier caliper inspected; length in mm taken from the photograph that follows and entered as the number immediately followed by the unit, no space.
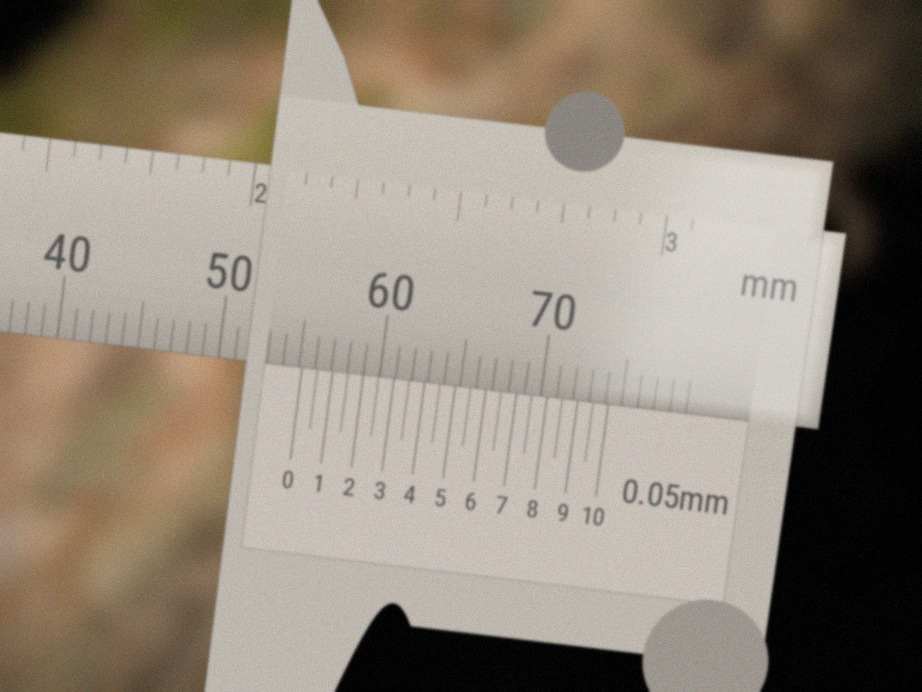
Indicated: 55.2mm
